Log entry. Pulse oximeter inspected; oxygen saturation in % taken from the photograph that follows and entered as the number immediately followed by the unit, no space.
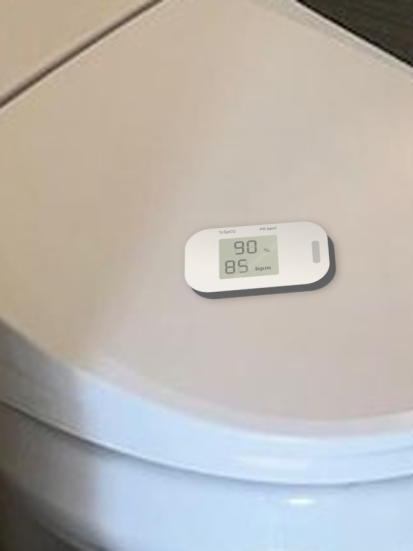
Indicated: 90%
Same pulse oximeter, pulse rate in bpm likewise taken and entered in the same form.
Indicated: 85bpm
